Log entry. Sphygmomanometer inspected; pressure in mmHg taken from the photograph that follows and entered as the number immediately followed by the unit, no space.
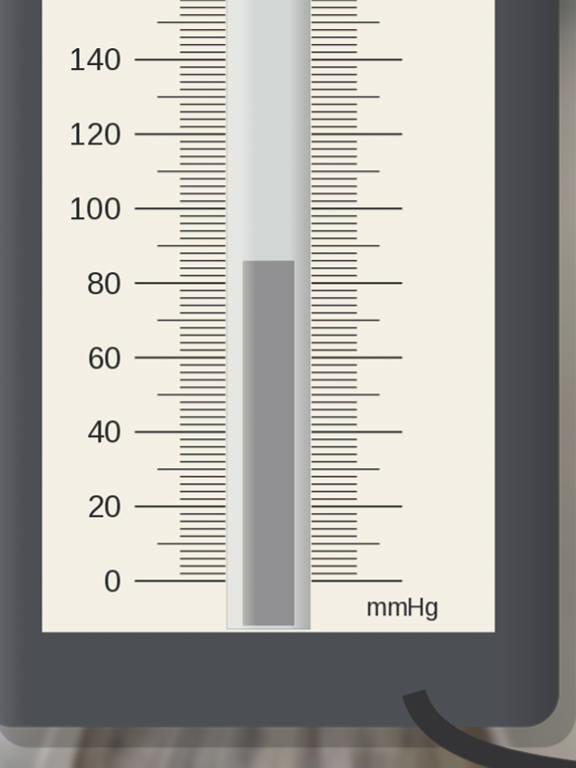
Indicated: 86mmHg
